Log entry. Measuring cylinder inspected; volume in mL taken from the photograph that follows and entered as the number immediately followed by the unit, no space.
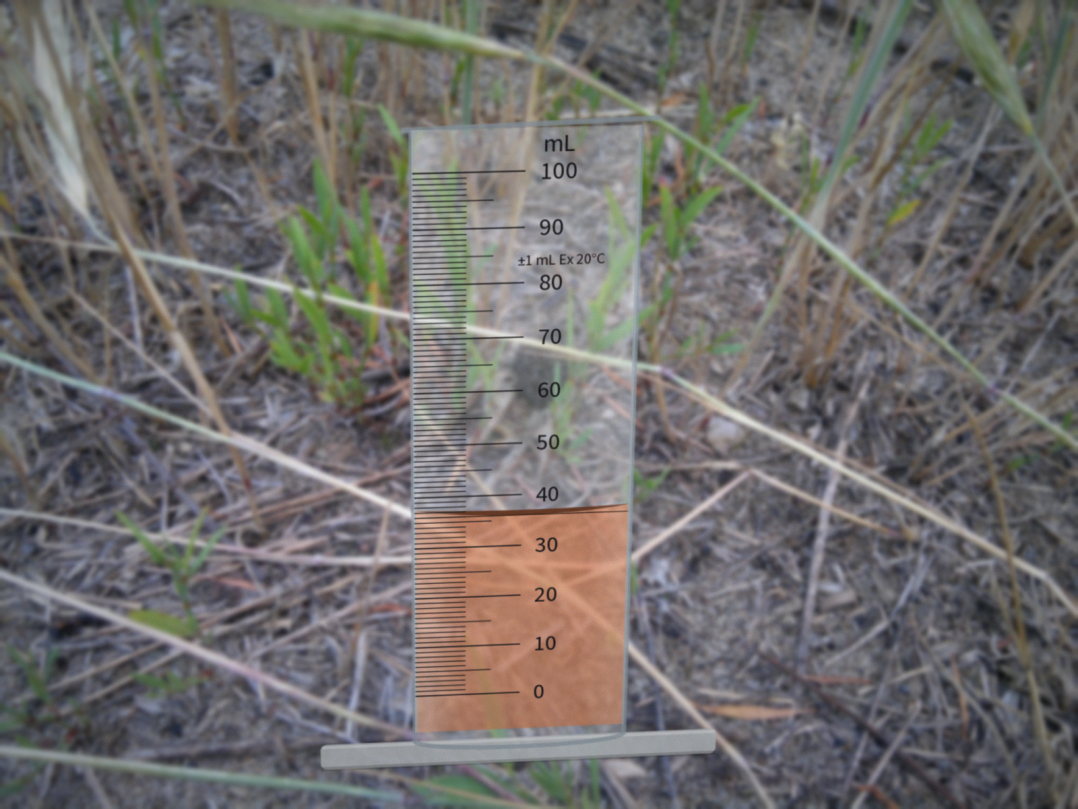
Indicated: 36mL
